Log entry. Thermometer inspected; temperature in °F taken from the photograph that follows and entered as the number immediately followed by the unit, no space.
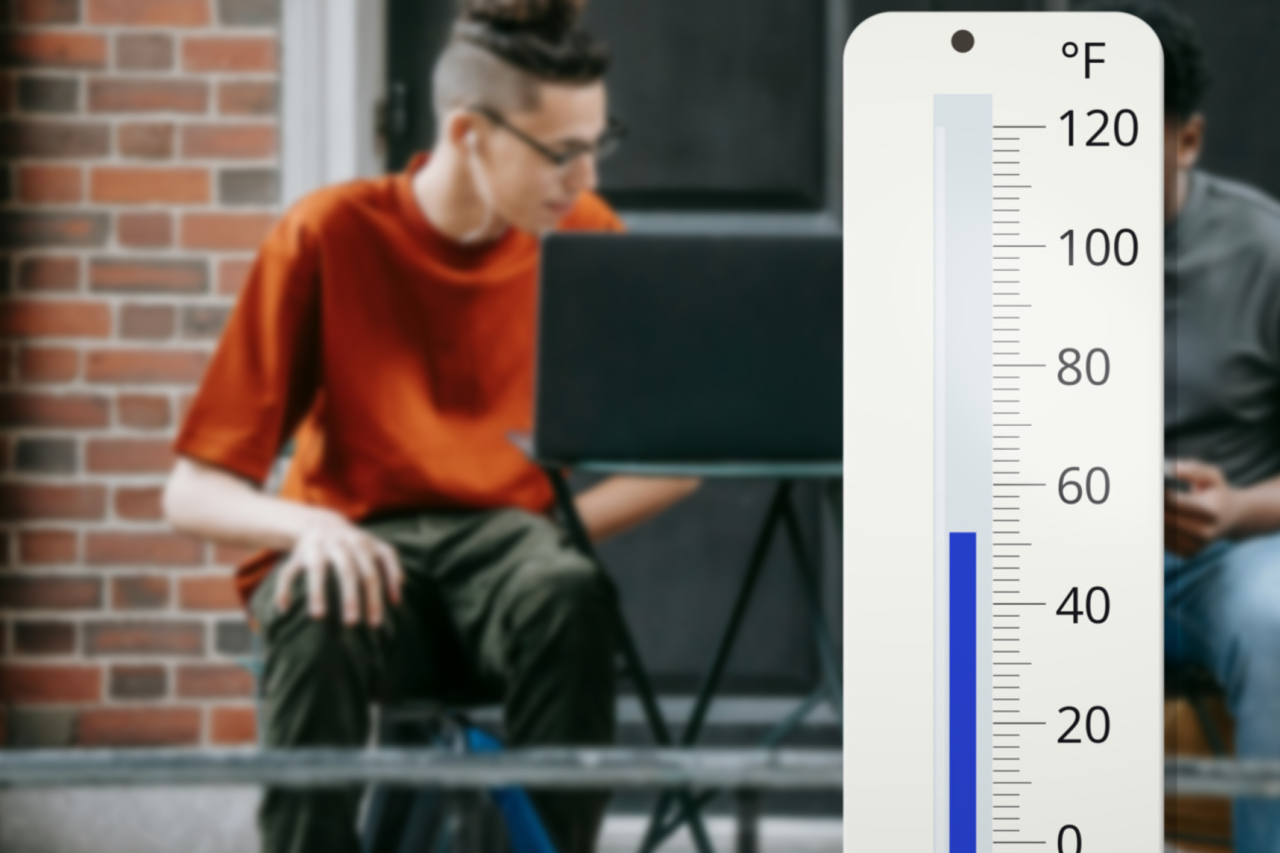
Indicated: 52°F
